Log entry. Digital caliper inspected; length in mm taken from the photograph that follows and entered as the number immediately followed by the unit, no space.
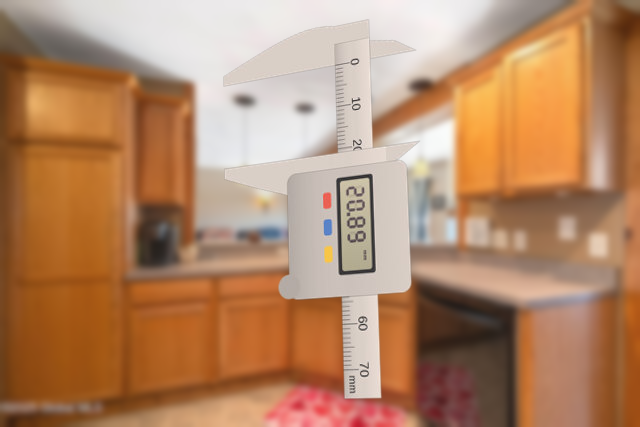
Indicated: 20.89mm
